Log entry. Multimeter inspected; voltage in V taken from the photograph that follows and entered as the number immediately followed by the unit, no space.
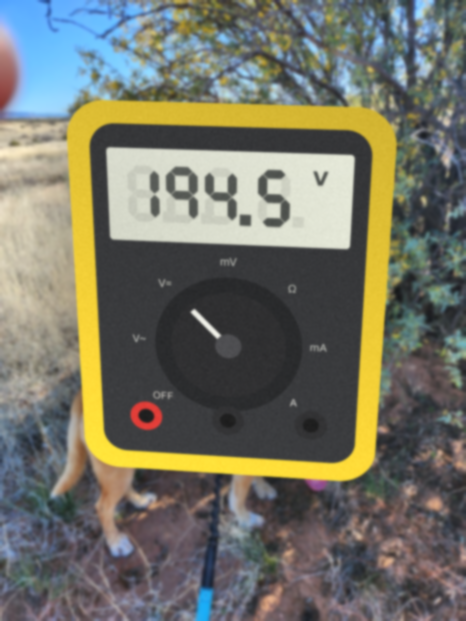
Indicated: 194.5V
